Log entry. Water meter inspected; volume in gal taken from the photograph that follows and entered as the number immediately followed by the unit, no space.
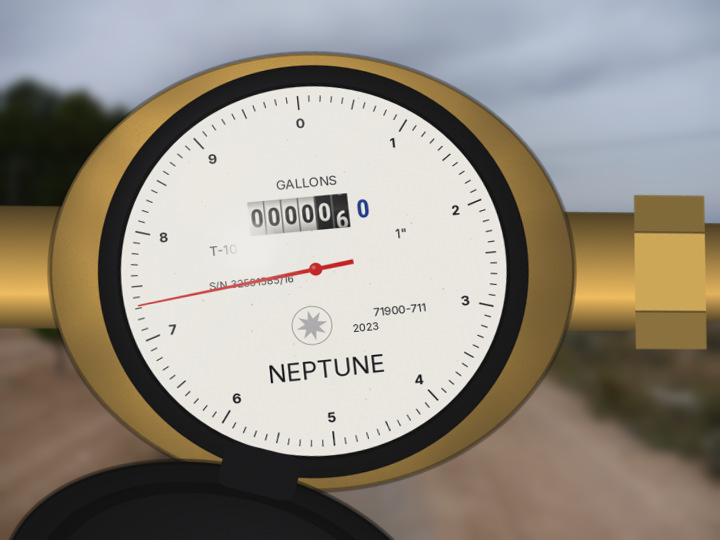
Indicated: 57.3gal
